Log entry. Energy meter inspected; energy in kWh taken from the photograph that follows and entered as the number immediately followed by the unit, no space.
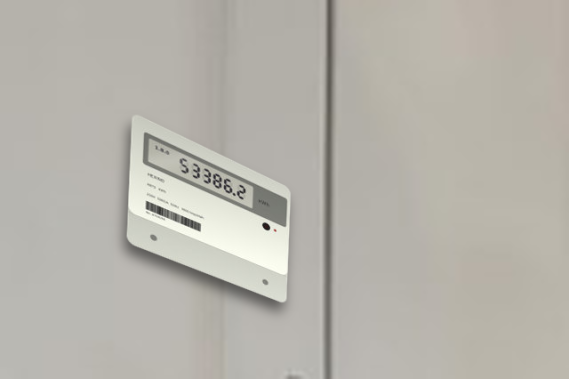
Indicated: 53386.2kWh
